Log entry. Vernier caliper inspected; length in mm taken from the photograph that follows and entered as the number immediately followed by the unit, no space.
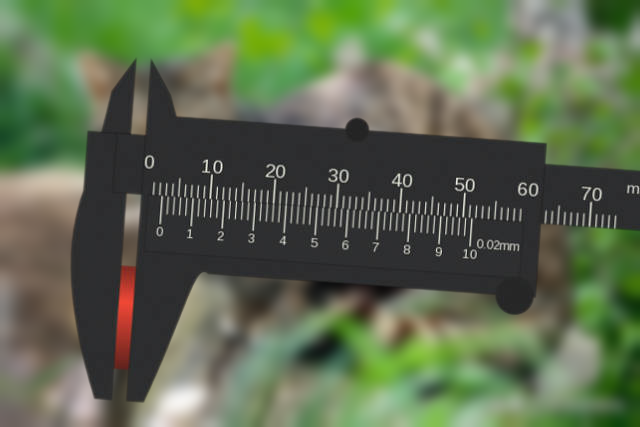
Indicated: 2.4mm
